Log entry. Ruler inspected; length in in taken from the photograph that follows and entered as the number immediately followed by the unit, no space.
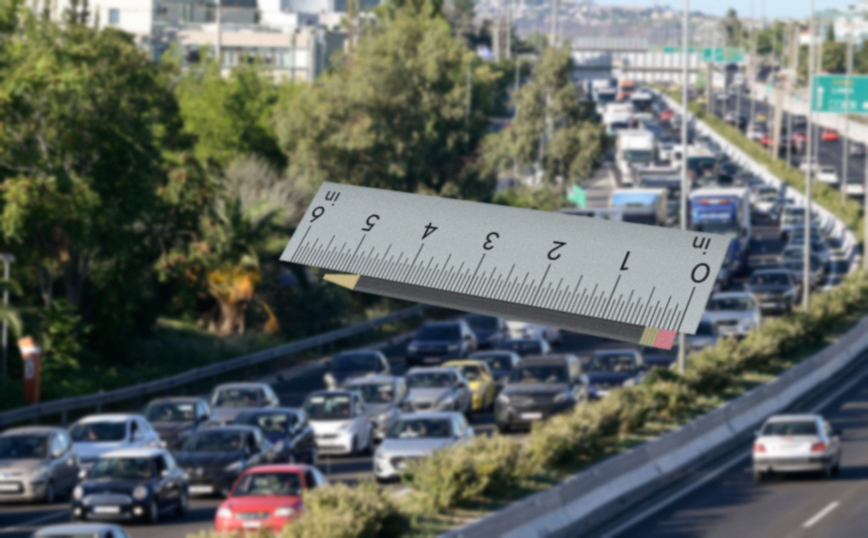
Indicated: 5.5in
